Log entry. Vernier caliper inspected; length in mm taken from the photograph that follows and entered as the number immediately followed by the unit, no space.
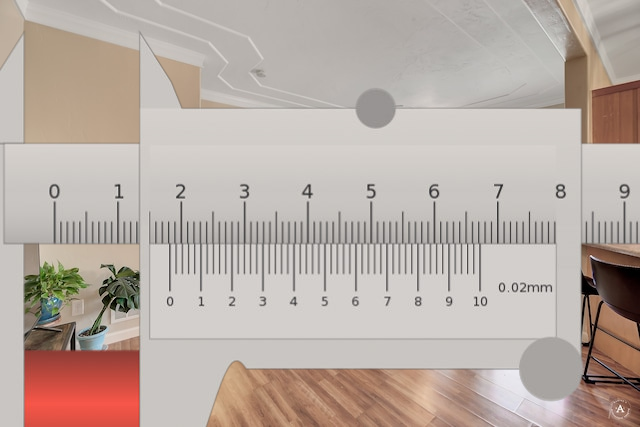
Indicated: 18.2mm
